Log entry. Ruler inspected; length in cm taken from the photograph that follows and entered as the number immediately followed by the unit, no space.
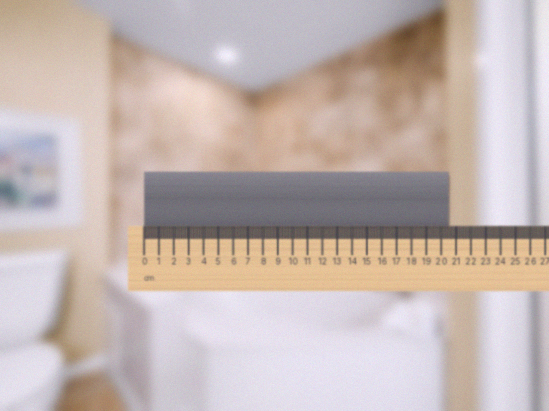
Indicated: 20.5cm
